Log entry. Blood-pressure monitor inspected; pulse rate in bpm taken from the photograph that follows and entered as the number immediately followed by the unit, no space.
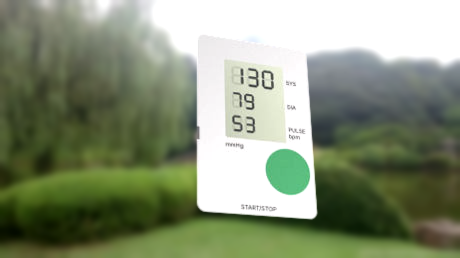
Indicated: 53bpm
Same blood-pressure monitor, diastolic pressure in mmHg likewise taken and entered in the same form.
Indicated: 79mmHg
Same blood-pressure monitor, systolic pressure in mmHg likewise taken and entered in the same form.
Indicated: 130mmHg
